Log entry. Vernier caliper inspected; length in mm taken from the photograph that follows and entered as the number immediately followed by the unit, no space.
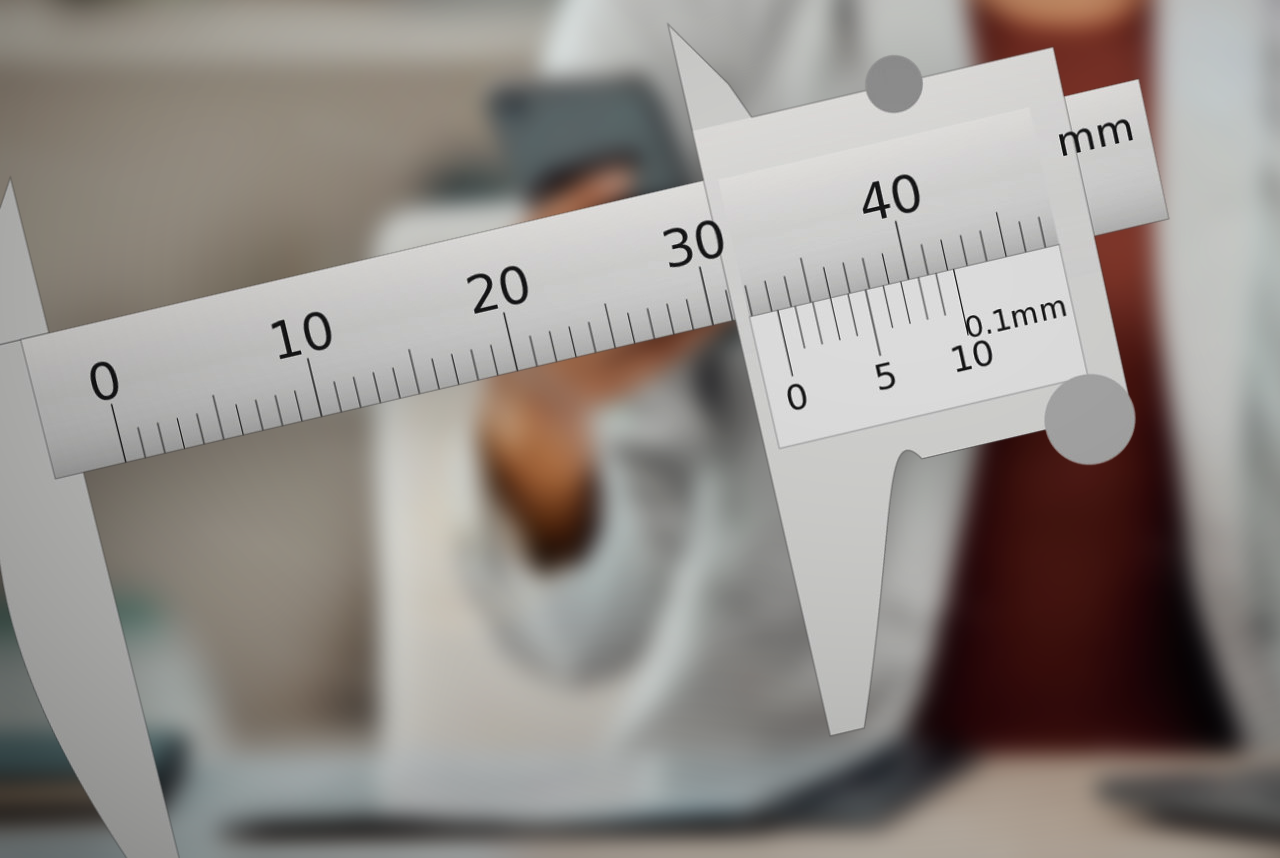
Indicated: 33.3mm
